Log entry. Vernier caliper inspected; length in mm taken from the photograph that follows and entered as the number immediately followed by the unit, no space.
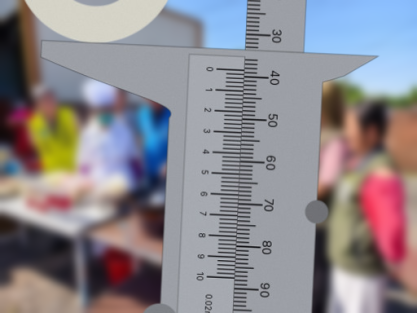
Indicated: 38.5mm
